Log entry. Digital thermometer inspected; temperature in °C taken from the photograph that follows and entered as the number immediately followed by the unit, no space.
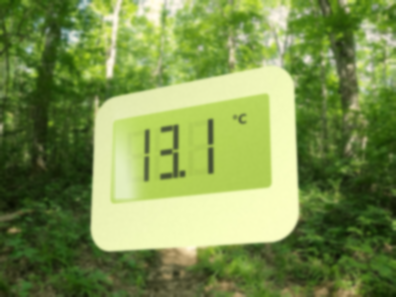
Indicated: 13.1°C
